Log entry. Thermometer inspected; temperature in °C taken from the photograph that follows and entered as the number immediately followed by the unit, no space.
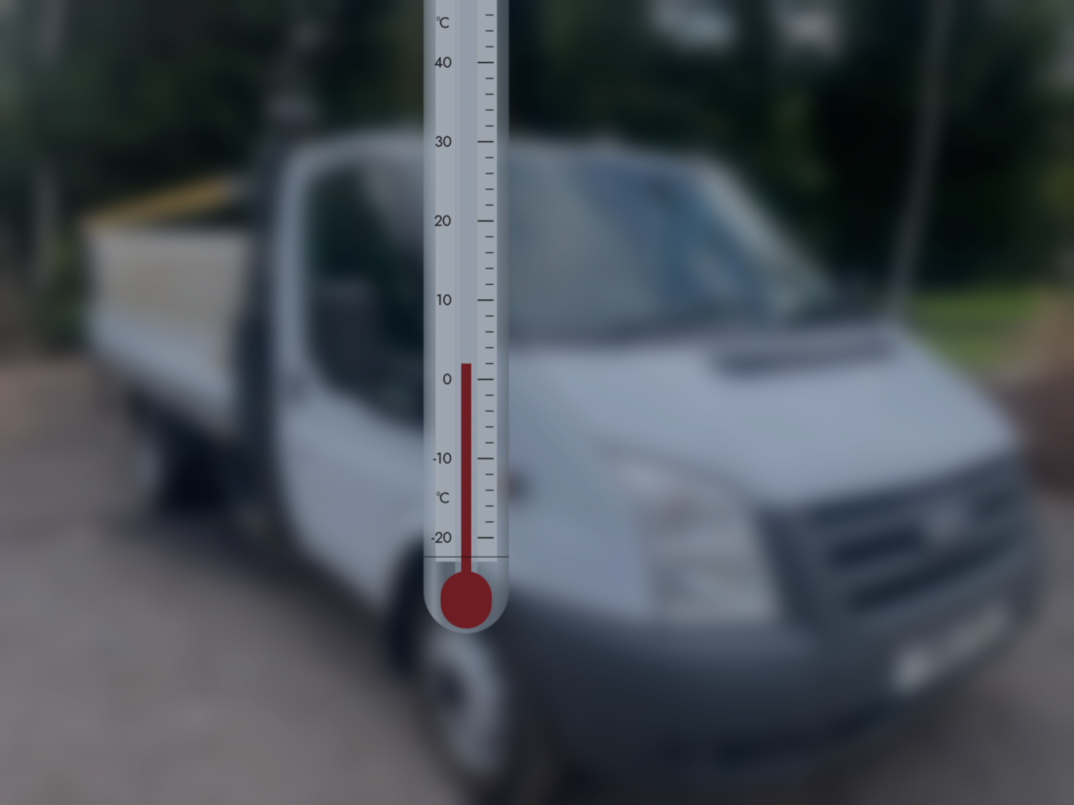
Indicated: 2°C
